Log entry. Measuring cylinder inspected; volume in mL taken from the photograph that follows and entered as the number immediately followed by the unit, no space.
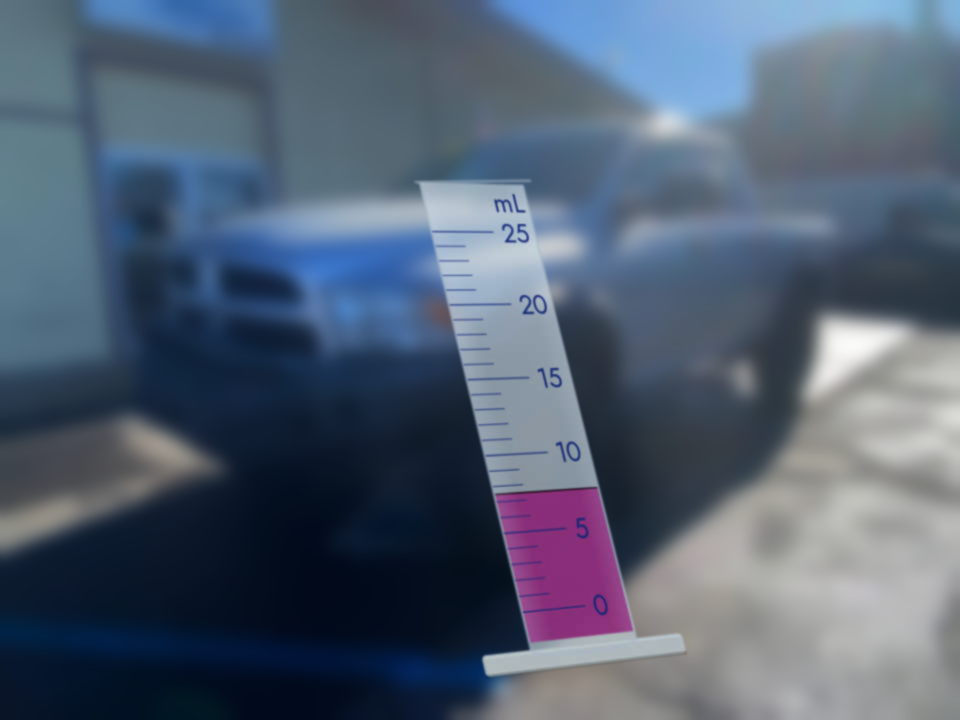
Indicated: 7.5mL
